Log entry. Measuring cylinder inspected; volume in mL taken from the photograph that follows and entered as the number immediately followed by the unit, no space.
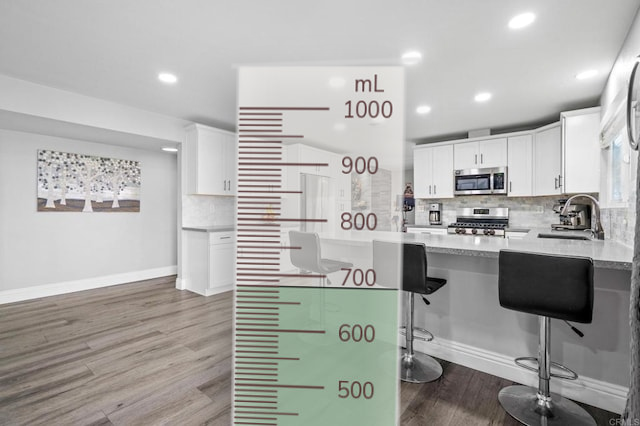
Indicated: 680mL
